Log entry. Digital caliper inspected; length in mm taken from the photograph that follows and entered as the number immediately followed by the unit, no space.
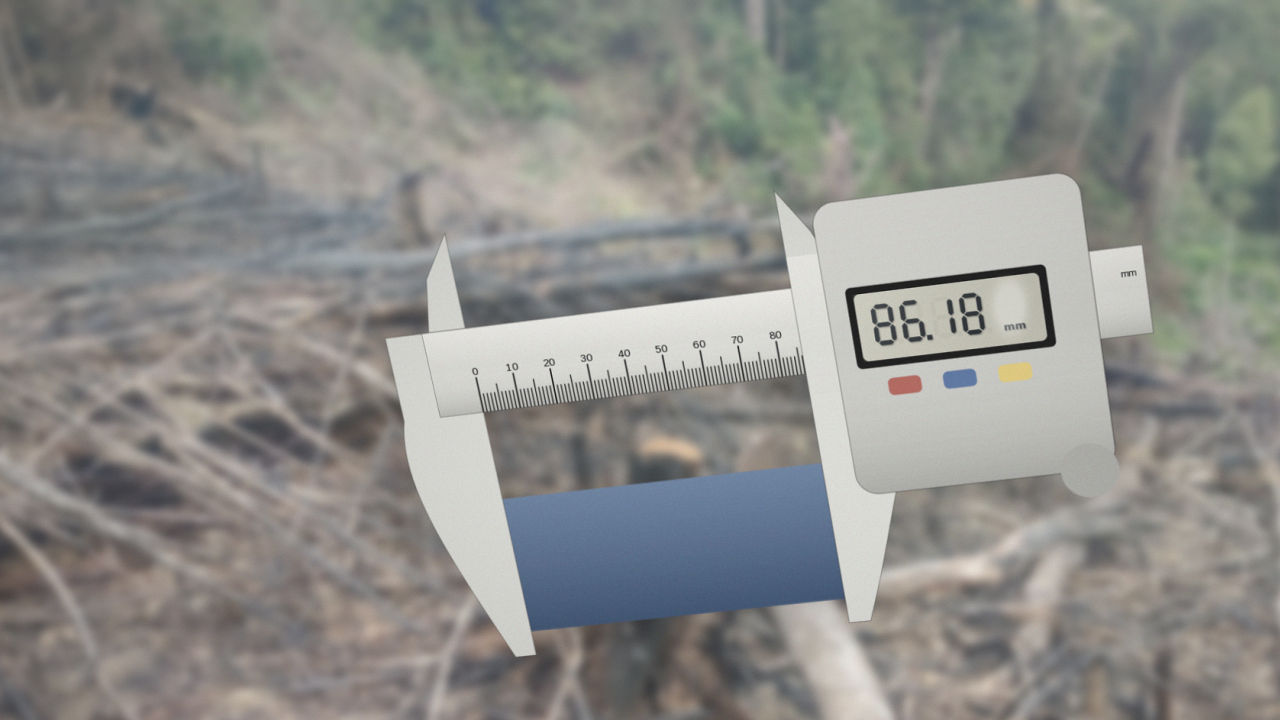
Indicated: 86.18mm
